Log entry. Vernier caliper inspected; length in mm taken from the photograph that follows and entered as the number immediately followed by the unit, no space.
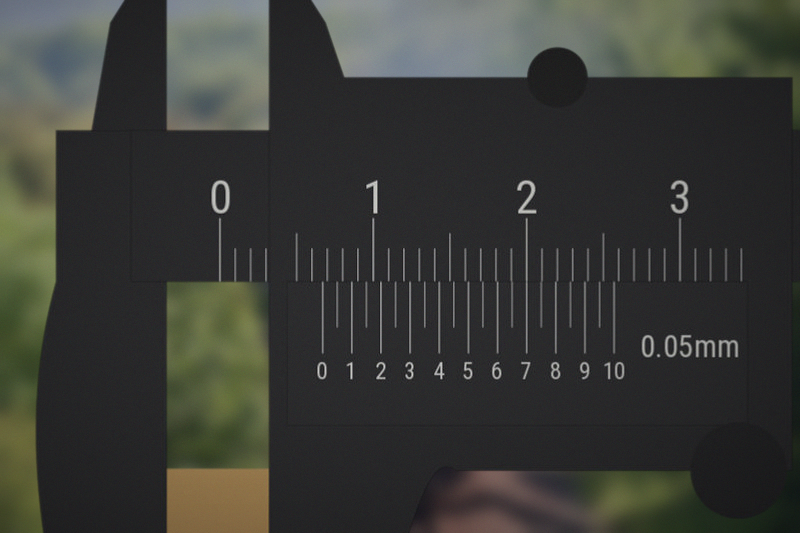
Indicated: 6.7mm
